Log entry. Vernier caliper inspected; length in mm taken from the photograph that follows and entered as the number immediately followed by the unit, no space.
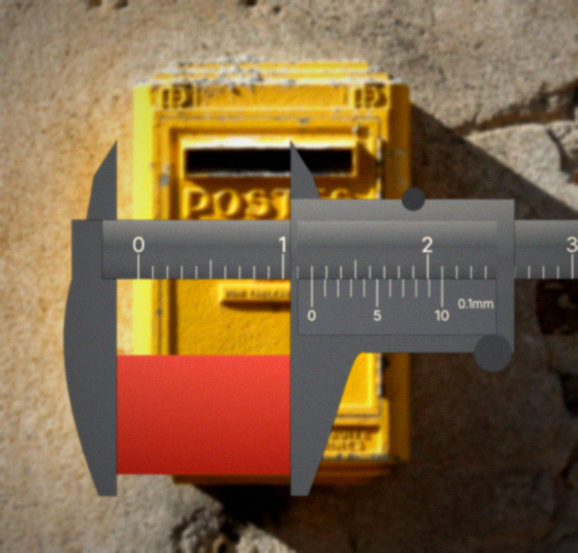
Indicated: 12.0mm
